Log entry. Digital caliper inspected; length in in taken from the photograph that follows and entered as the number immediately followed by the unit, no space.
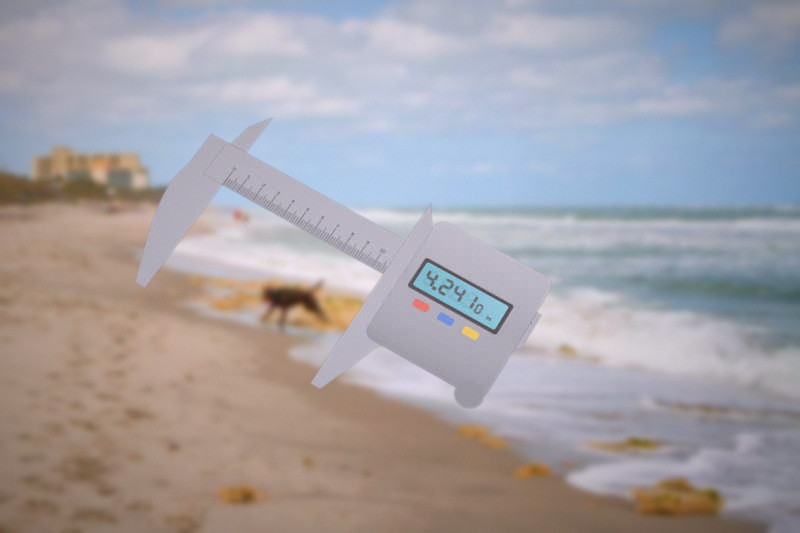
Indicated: 4.2410in
